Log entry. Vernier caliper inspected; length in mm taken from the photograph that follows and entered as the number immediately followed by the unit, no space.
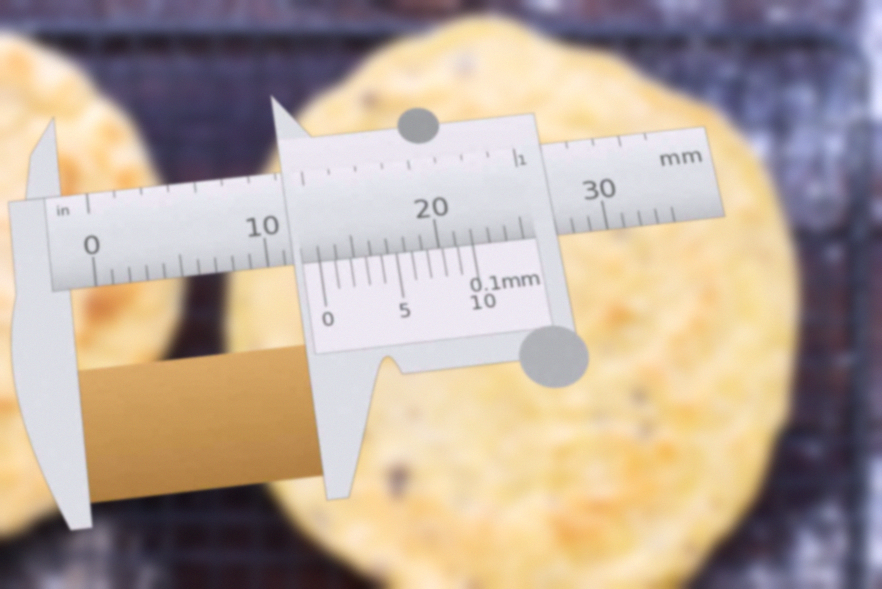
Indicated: 13.0mm
